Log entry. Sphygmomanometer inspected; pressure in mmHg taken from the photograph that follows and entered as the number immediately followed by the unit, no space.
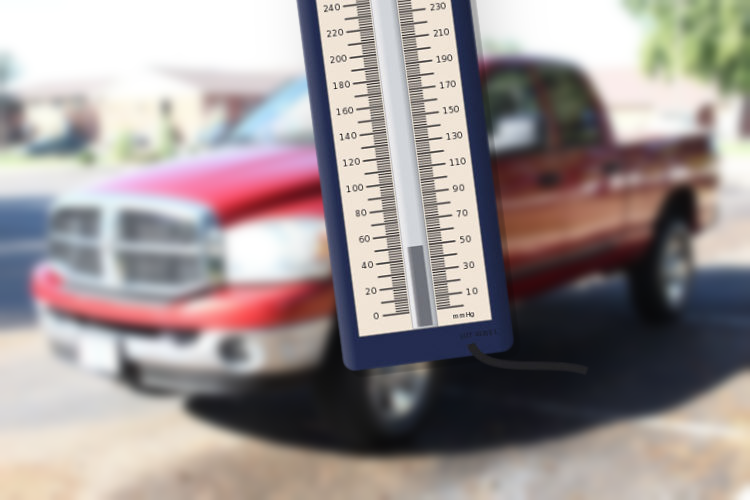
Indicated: 50mmHg
